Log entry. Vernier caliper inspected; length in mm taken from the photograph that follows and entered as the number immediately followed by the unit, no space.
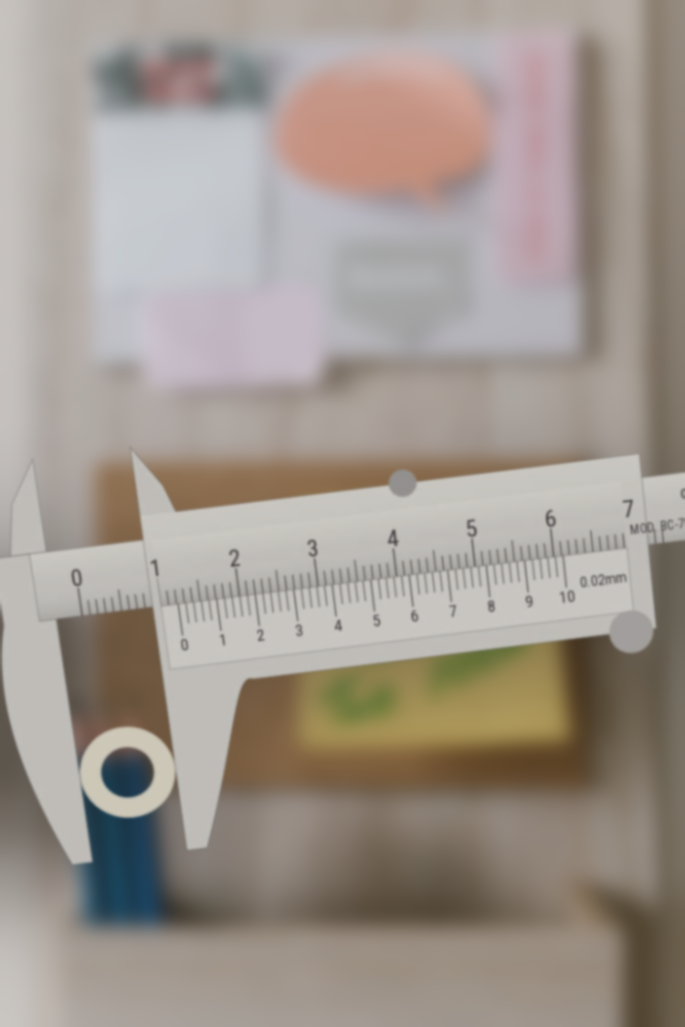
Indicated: 12.2mm
